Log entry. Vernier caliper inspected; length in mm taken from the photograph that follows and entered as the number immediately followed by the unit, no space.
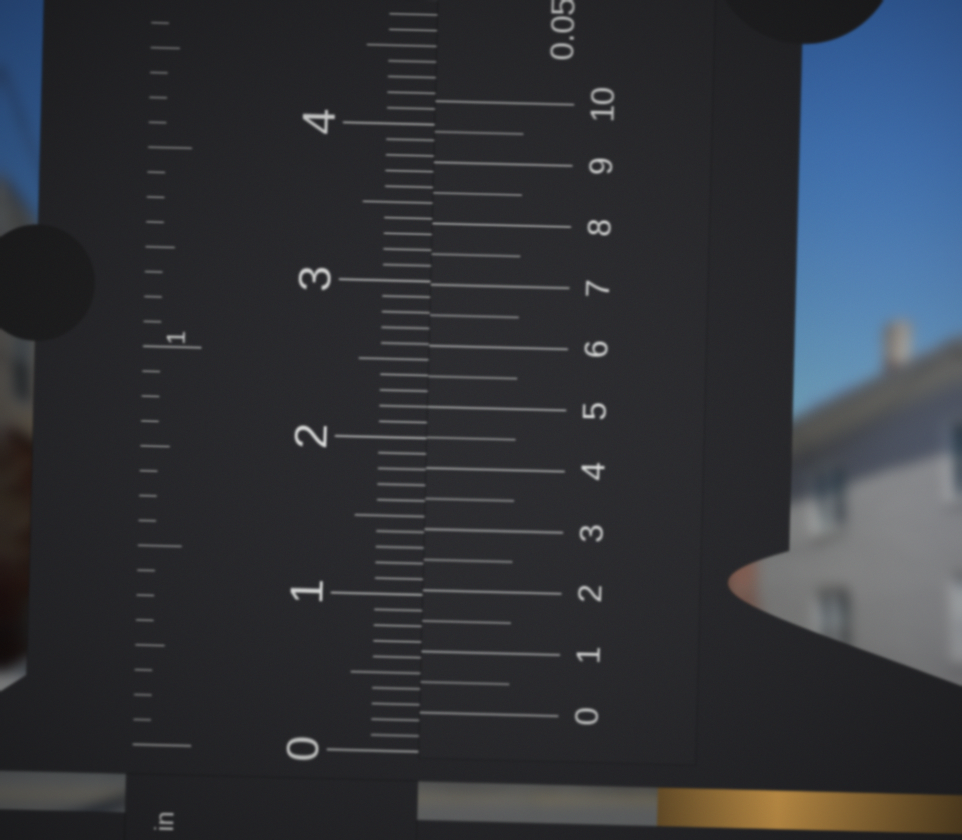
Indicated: 2.5mm
